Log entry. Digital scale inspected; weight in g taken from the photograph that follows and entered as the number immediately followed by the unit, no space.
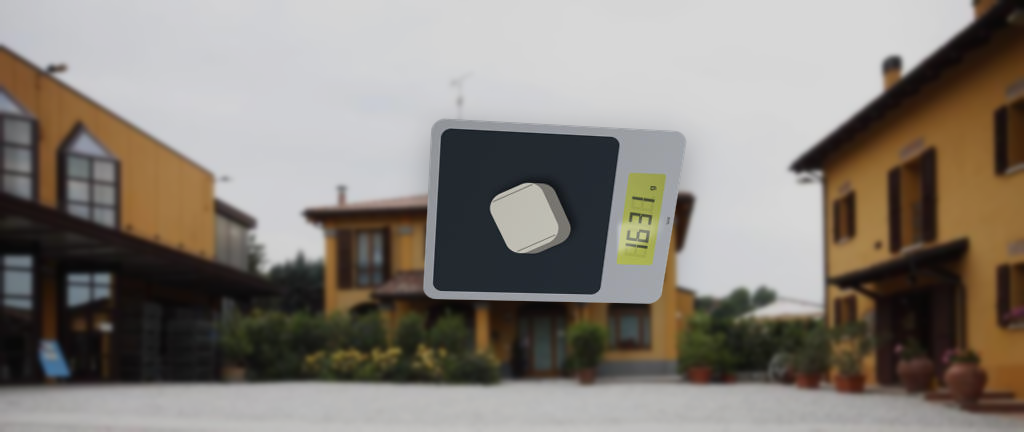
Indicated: 1631g
